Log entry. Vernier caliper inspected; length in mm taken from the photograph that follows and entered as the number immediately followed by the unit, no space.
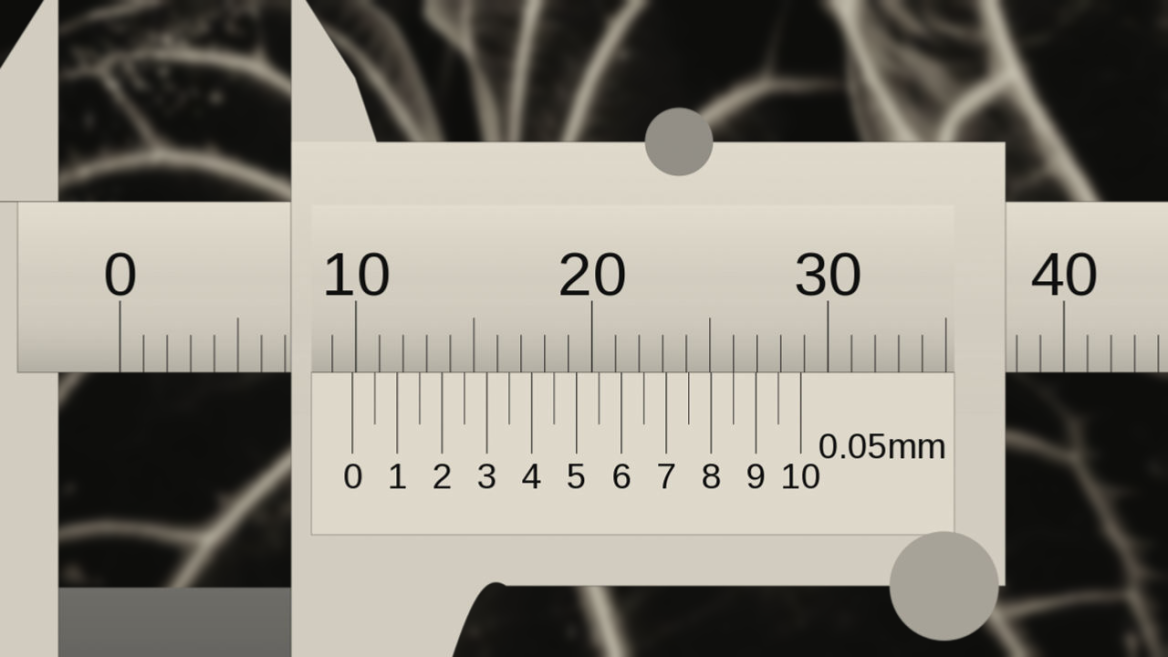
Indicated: 9.85mm
